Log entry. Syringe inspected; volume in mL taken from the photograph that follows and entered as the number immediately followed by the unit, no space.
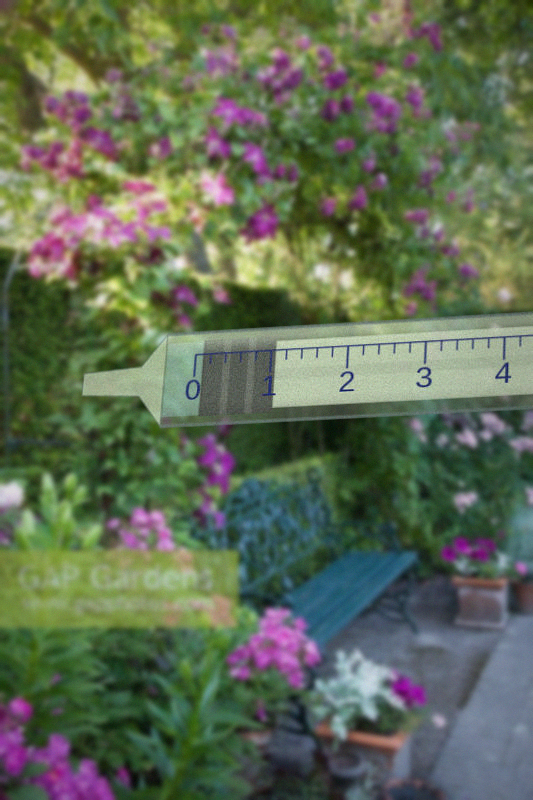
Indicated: 0.1mL
